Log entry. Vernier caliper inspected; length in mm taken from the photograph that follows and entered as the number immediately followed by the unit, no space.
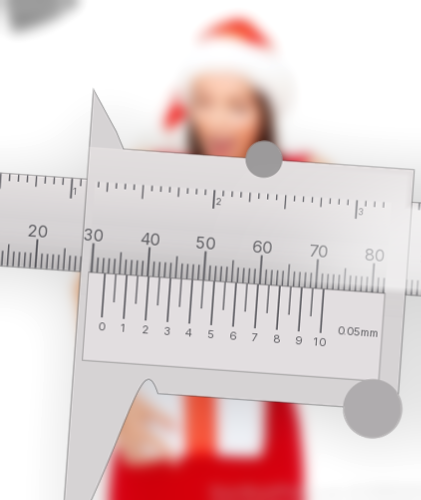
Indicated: 32.4mm
